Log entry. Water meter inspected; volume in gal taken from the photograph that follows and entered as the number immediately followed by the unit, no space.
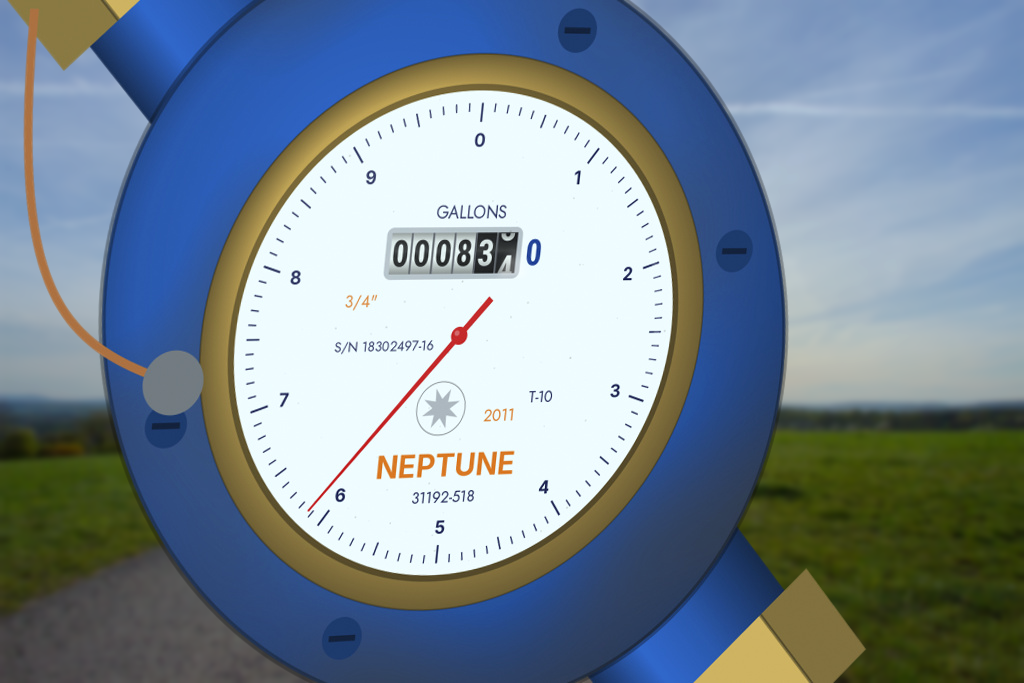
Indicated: 8336.1gal
